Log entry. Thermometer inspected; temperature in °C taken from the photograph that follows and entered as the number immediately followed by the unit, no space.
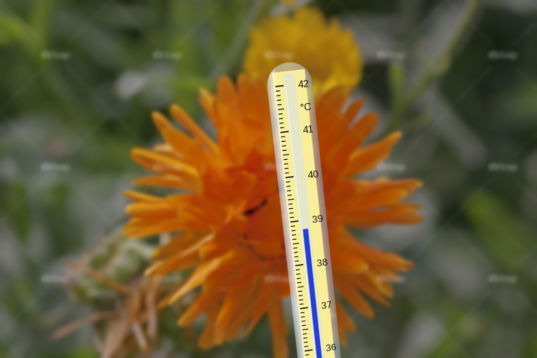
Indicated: 38.8°C
